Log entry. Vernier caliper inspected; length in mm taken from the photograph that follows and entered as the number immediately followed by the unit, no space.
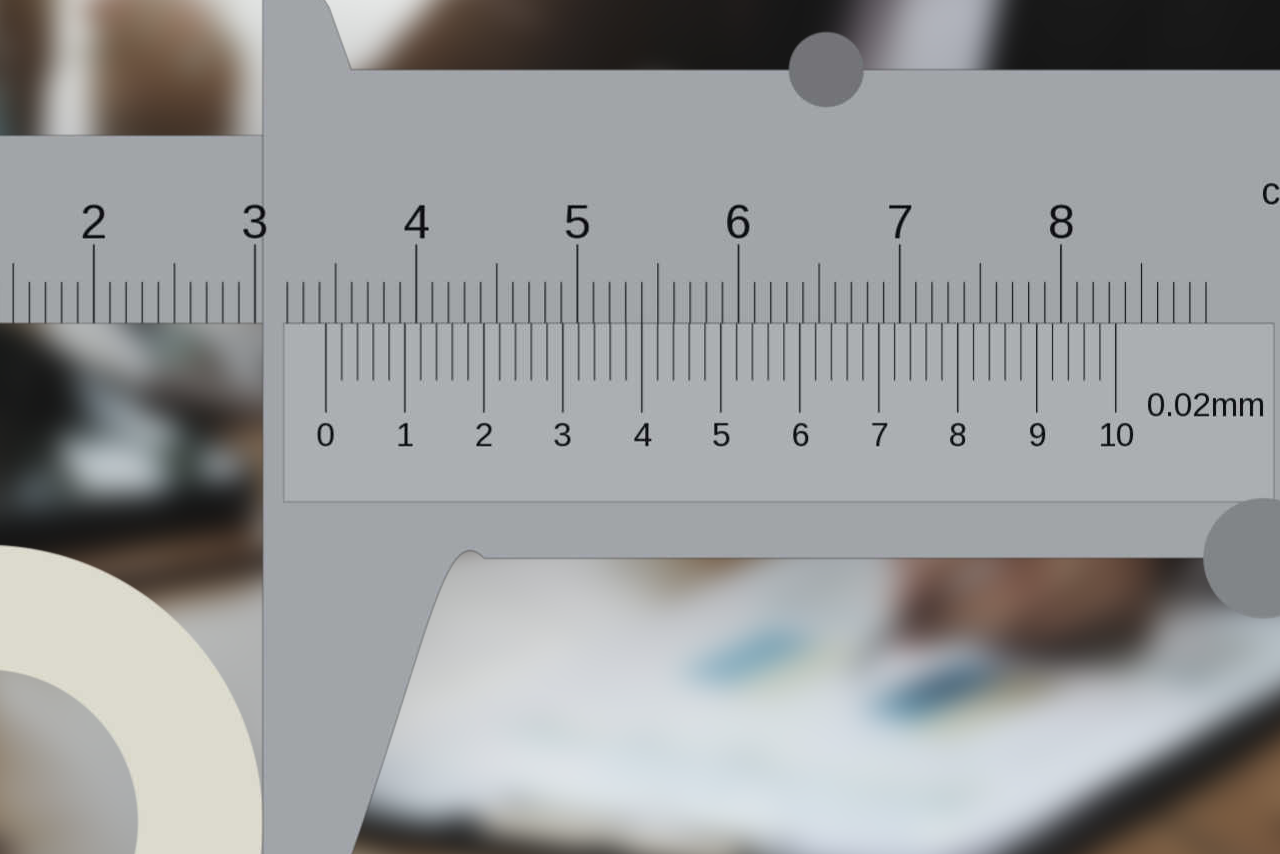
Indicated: 34.4mm
